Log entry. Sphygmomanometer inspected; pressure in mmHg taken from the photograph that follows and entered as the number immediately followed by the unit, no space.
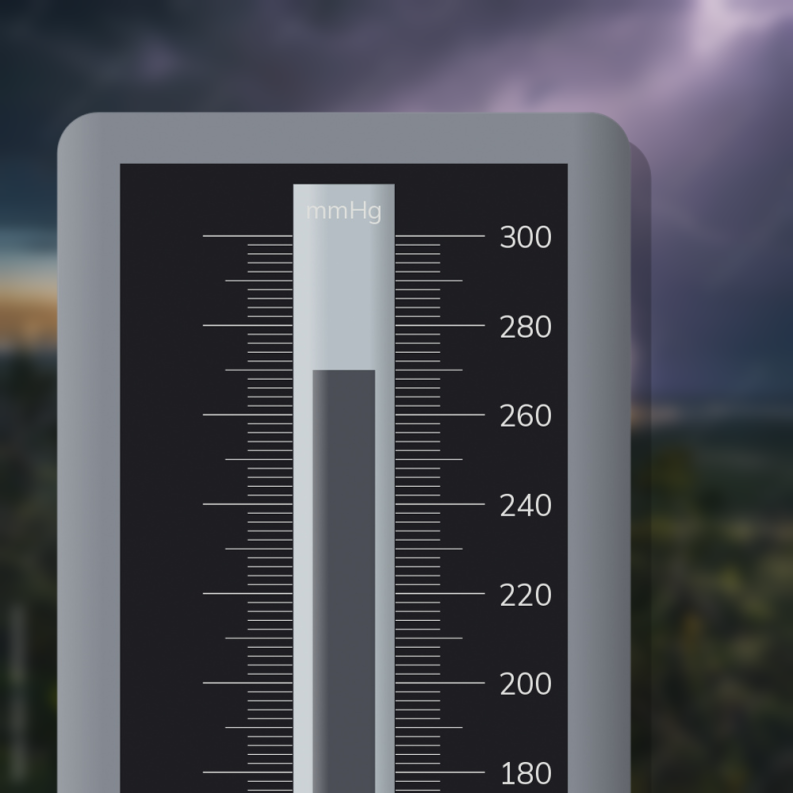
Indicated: 270mmHg
